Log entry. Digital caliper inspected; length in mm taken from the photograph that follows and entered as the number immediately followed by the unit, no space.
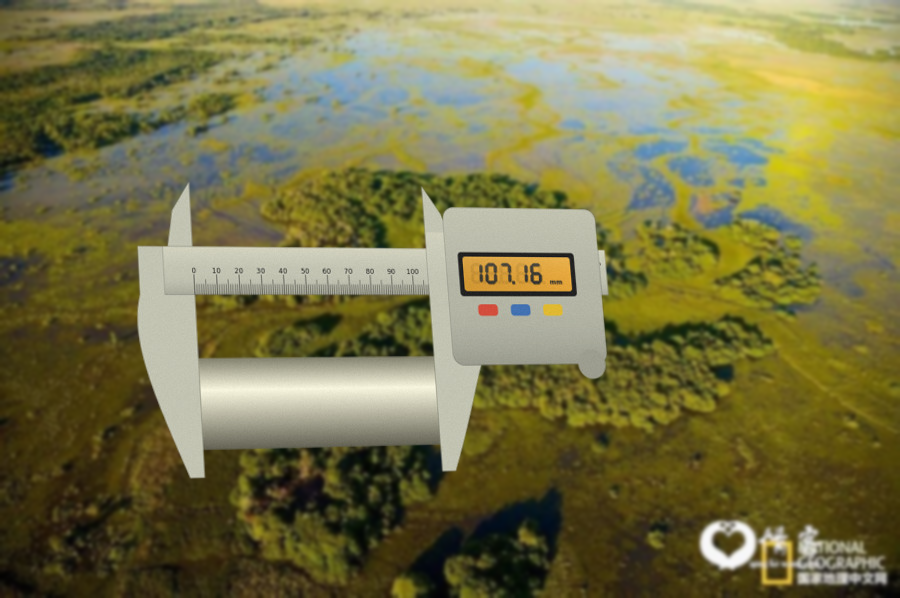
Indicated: 107.16mm
